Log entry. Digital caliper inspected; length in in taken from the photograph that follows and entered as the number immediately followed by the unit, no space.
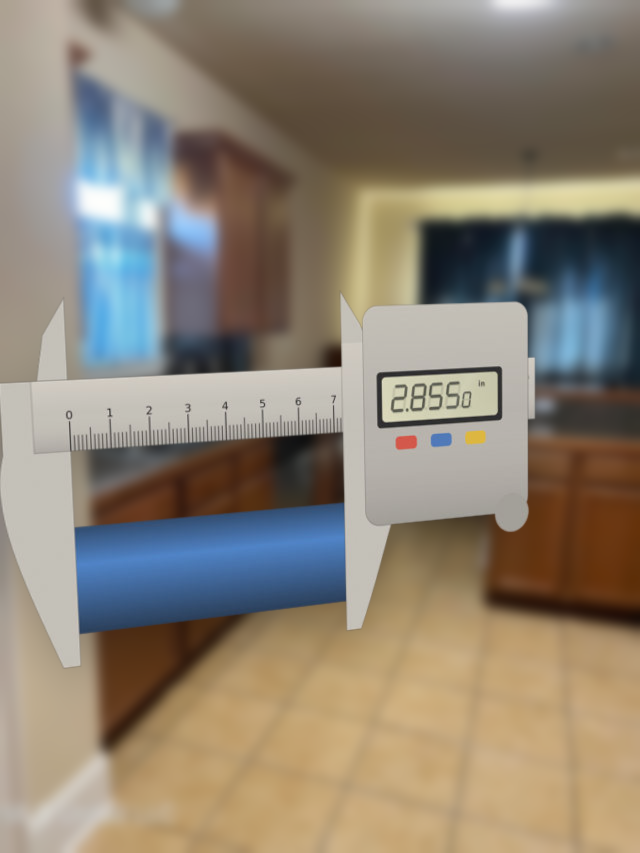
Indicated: 2.8550in
